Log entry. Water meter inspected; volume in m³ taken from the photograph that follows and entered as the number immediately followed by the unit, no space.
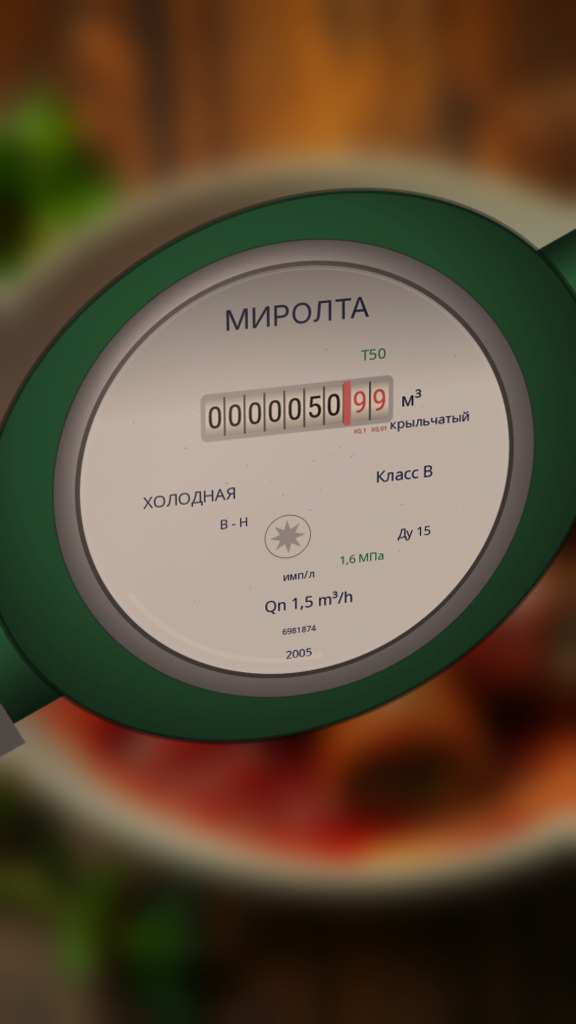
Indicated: 50.99m³
